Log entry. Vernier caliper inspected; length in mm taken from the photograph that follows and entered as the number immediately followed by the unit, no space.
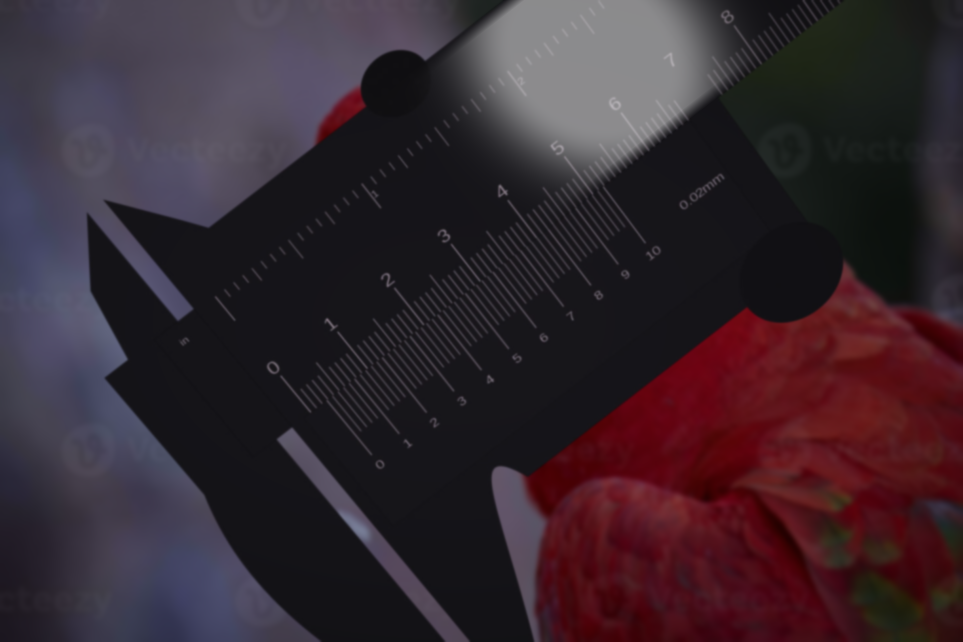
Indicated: 2.8mm
